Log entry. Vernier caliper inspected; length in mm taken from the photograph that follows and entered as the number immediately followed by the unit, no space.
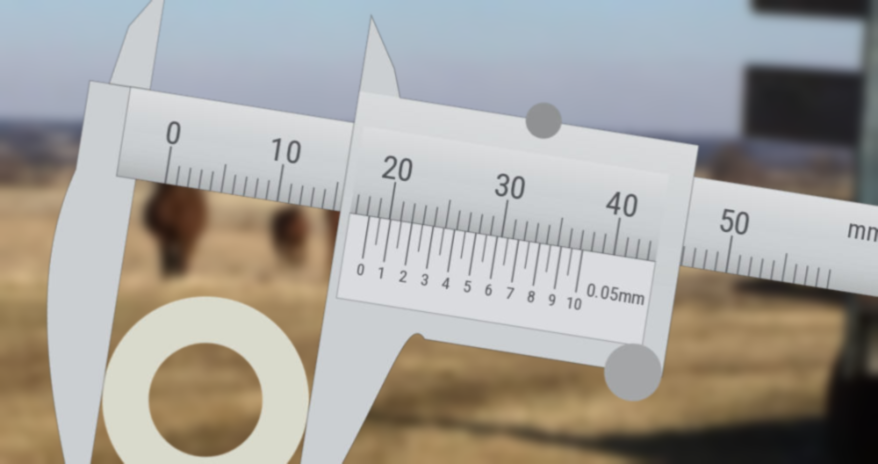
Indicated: 18.2mm
